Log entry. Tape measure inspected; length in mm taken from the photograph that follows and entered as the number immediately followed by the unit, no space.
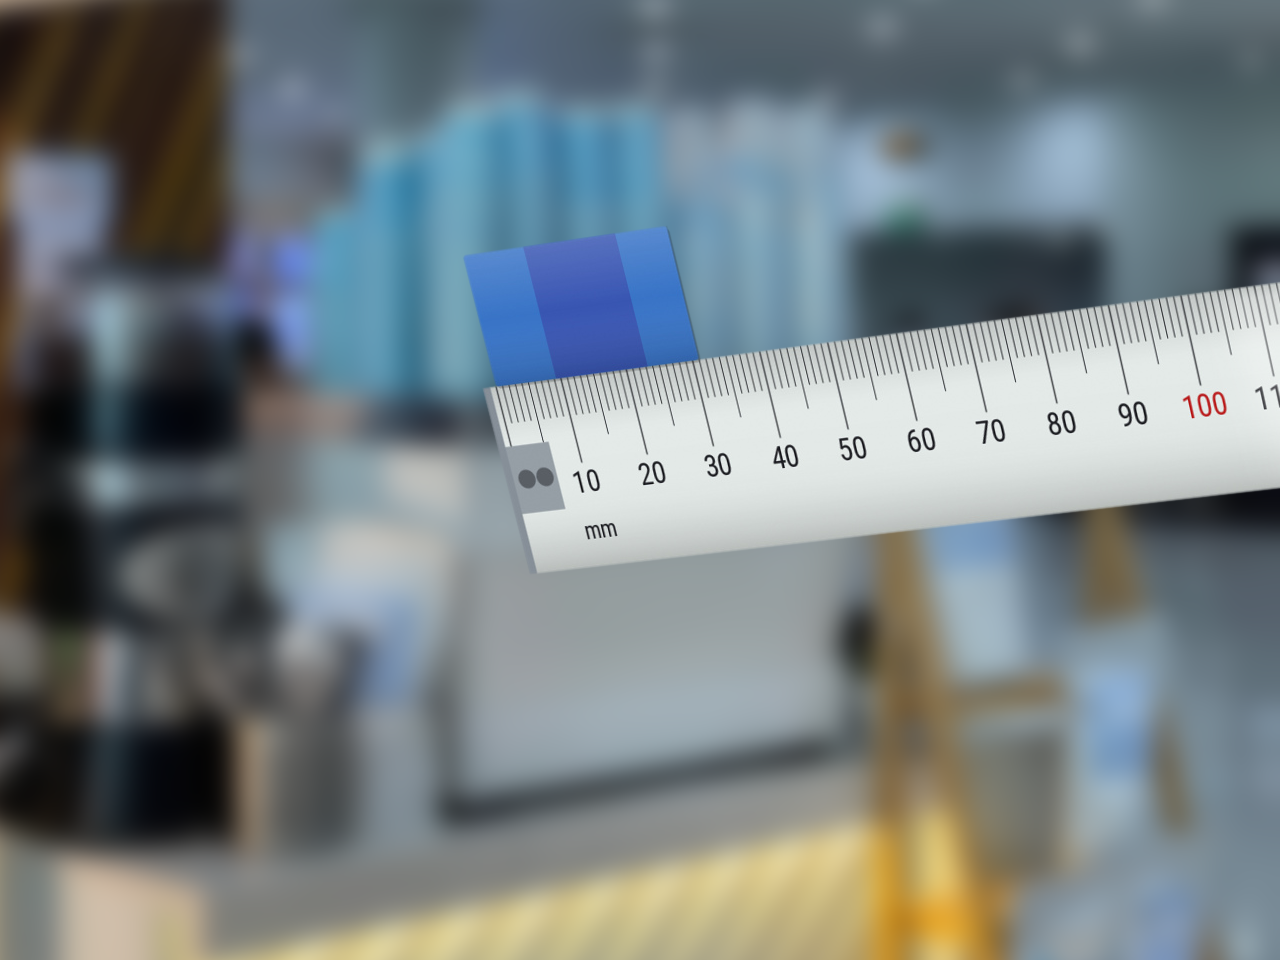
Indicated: 31mm
